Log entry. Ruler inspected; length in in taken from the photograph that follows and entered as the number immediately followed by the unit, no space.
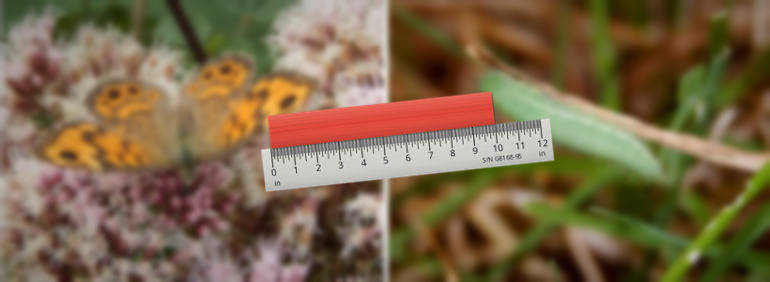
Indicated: 10in
